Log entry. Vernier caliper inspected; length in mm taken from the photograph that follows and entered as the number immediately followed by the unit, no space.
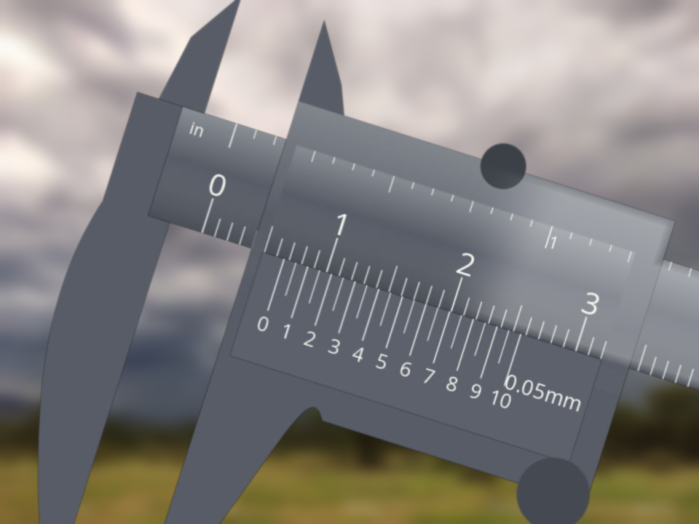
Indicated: 6.6mm
